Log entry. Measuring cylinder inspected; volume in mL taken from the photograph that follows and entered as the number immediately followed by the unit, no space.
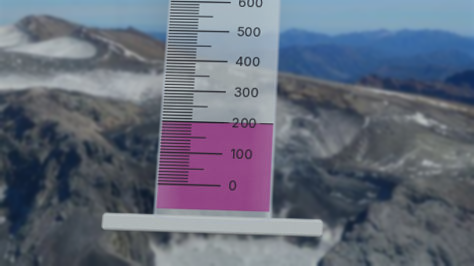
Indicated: 200mL
